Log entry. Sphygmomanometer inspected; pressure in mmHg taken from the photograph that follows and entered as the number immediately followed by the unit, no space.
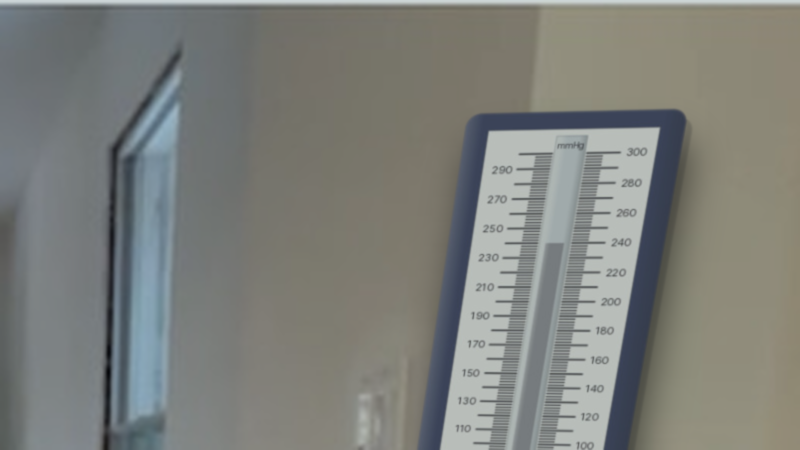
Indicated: 240mmHg
